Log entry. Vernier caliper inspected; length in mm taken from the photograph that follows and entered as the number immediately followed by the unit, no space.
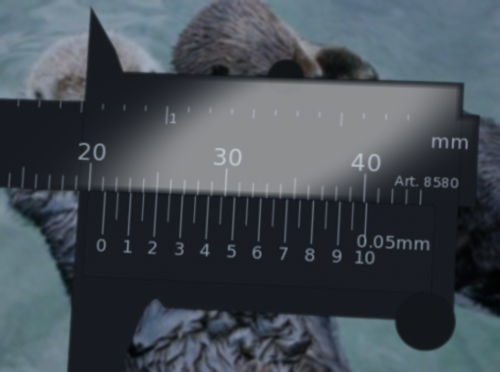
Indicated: 21.2mm
